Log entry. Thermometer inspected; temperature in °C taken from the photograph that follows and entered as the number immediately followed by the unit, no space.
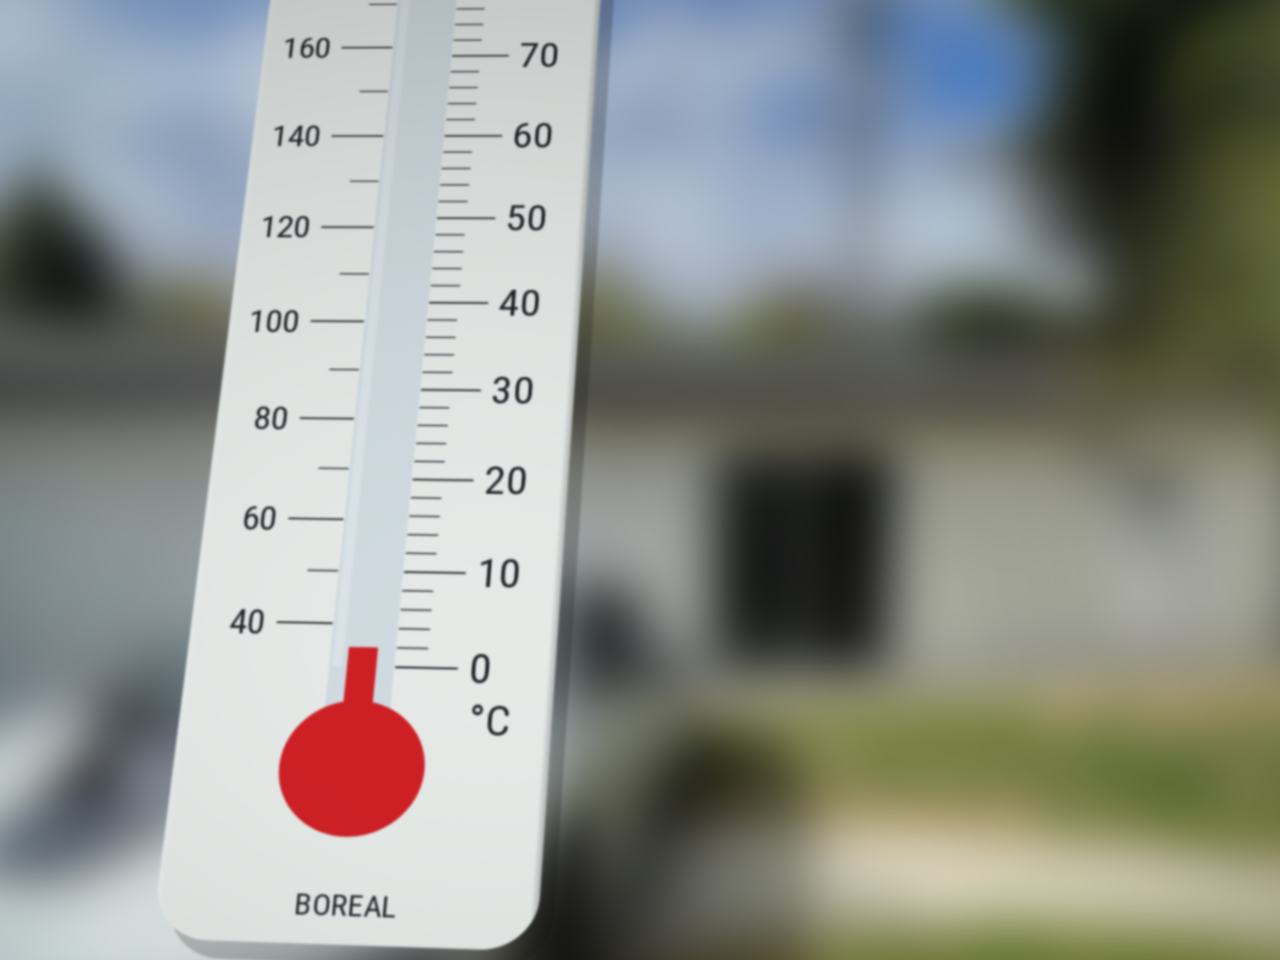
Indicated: 2°C
